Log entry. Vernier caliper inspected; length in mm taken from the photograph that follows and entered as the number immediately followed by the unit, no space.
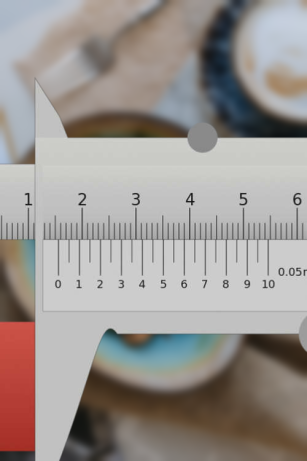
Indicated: 15.6mm
